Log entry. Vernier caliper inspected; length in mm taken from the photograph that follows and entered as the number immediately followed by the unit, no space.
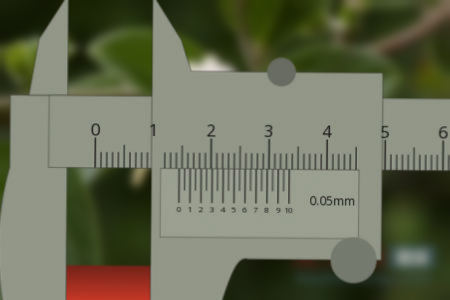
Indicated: 14.5mm
